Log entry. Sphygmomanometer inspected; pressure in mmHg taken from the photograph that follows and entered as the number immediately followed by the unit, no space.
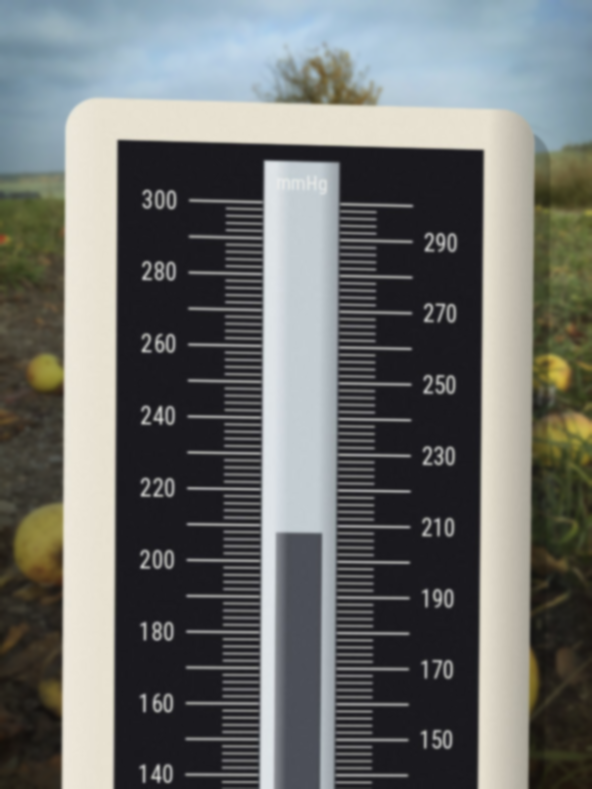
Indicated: 208mmHg
